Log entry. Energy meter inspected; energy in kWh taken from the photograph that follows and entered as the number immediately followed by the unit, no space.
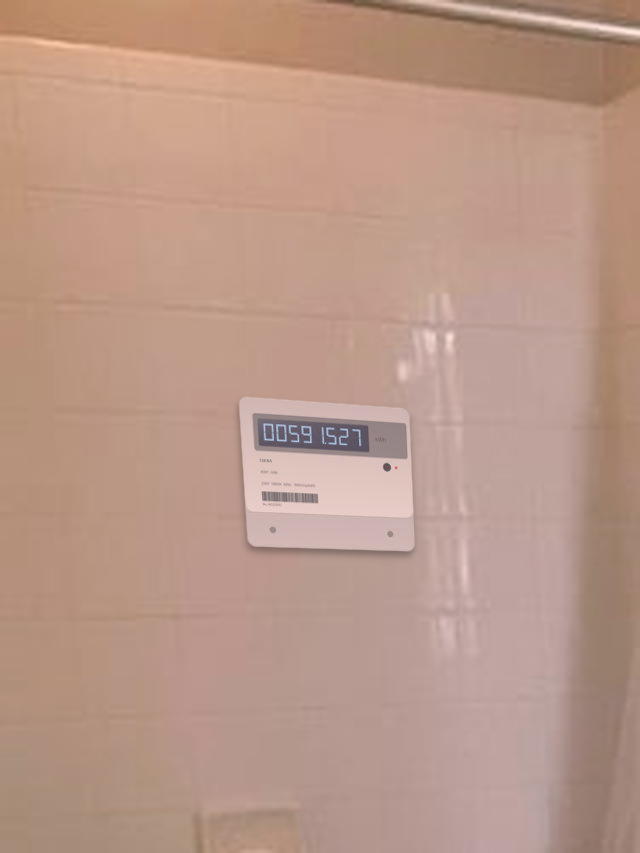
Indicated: 591.527kWh
